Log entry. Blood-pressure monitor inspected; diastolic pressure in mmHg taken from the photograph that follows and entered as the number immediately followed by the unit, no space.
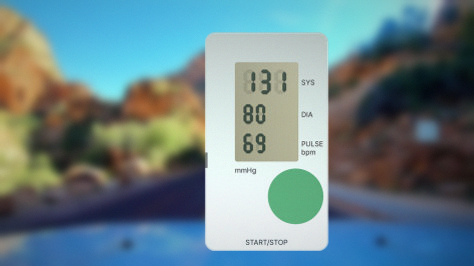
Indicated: 80mmHg
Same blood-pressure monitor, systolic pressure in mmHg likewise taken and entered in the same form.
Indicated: 131mmHg
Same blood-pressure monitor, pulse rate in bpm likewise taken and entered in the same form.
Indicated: 69bpm
